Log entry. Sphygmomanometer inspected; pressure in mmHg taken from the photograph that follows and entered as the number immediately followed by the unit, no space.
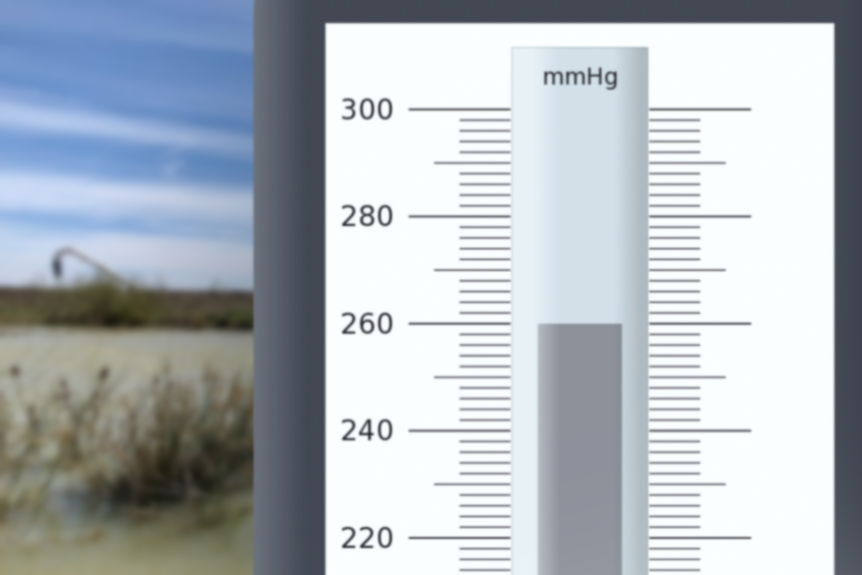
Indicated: 260mmHg
